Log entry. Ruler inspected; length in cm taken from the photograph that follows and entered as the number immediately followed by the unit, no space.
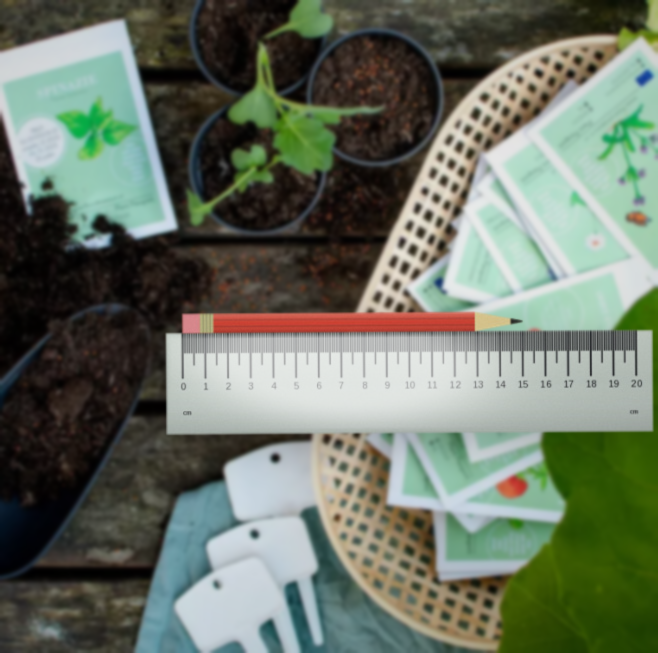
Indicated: 15cm
